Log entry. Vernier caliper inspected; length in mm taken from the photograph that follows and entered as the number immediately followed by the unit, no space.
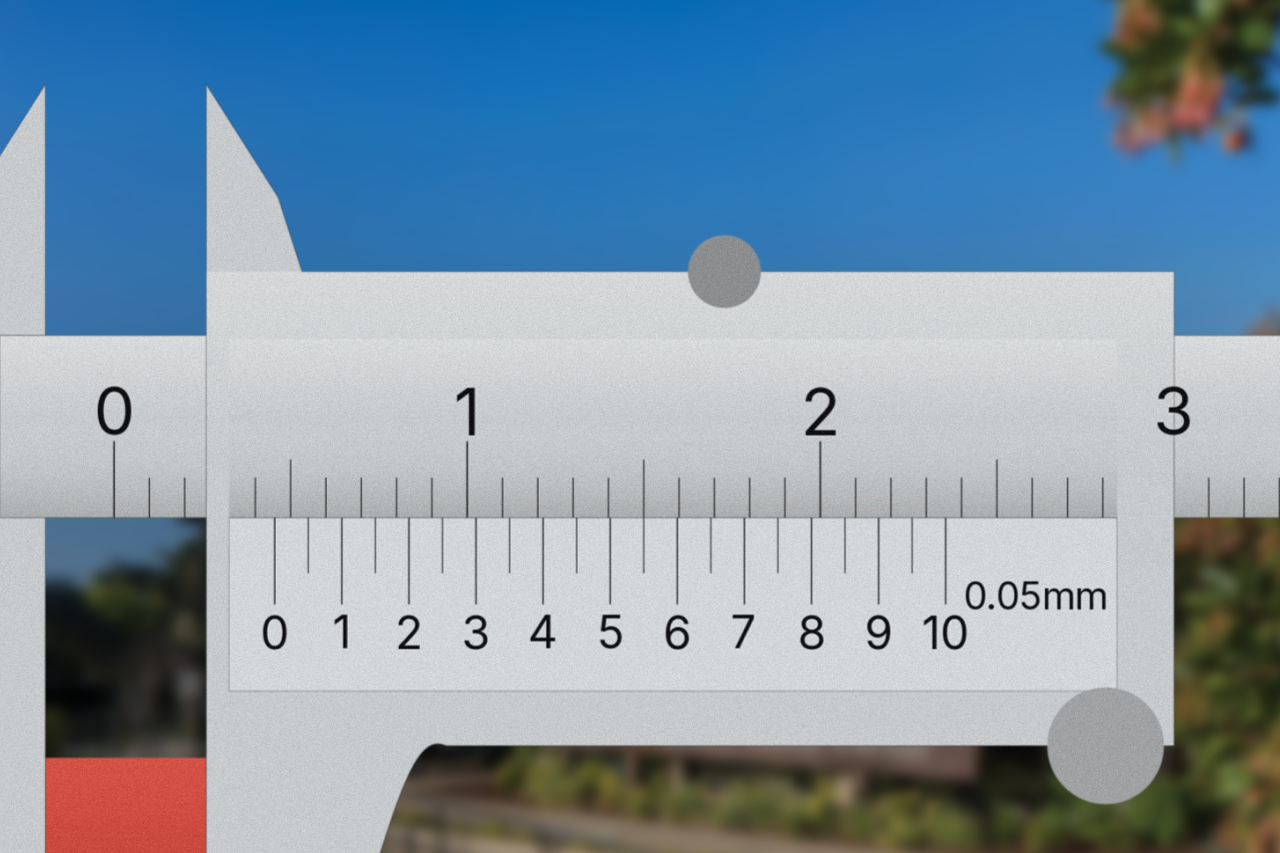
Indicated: 4.55mm
